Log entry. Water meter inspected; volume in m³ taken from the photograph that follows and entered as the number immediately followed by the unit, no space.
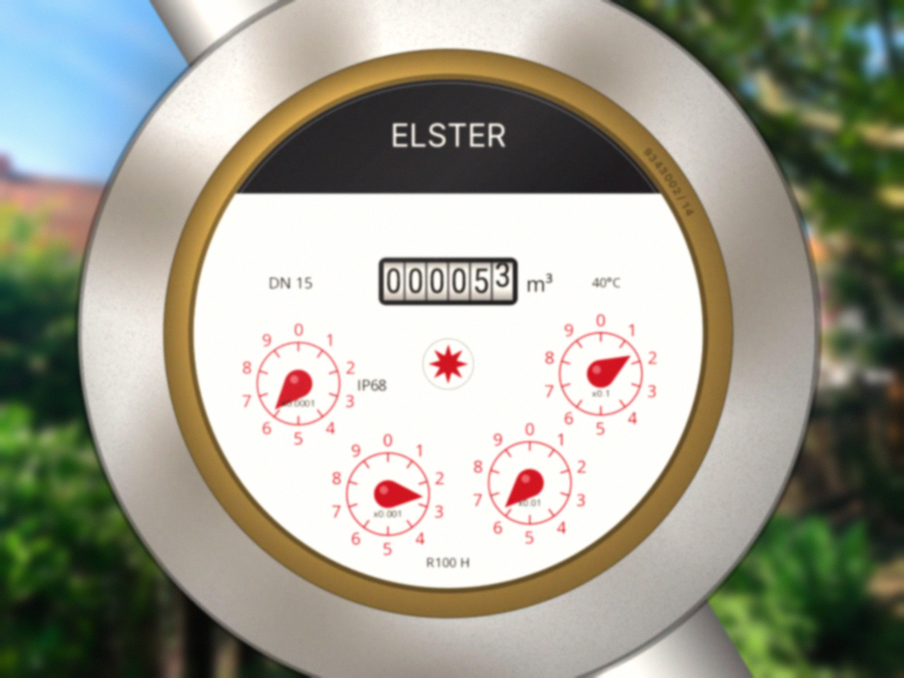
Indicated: 53.1626m³
